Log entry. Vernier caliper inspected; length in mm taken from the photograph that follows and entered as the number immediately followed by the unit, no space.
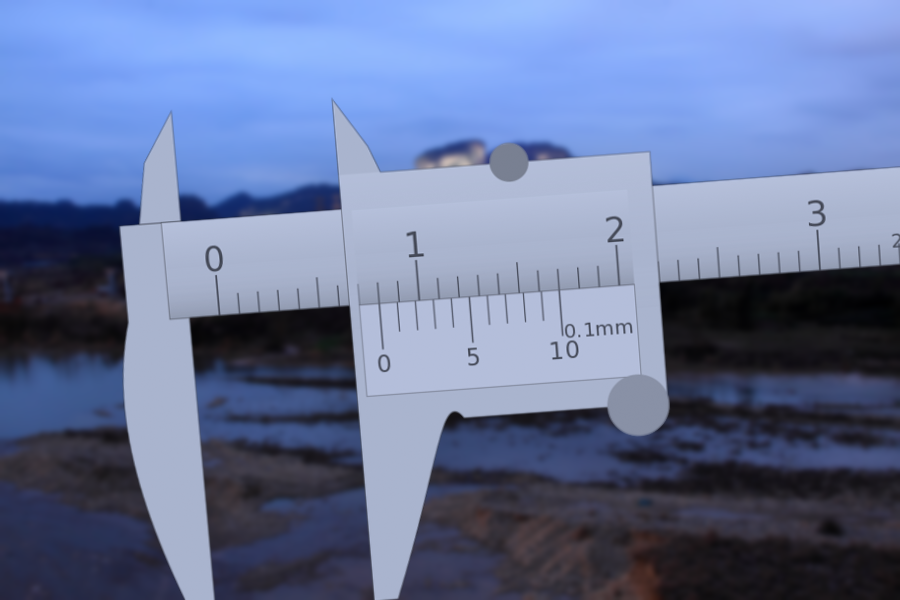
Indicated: 8.0mm
